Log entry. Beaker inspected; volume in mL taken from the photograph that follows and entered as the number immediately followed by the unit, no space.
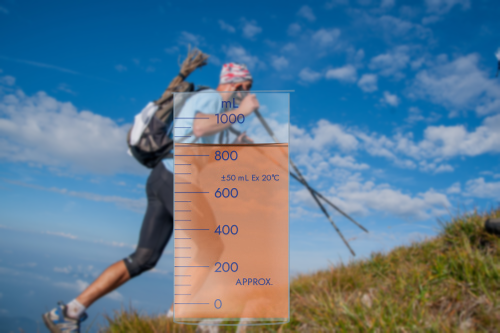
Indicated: 850mL
